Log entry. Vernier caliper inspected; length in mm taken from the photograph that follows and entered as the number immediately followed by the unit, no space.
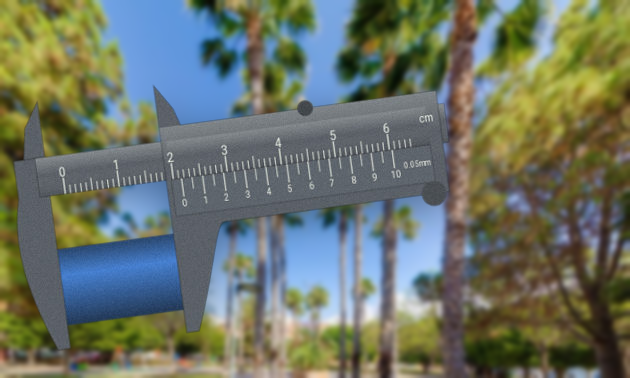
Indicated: 21.5mm
